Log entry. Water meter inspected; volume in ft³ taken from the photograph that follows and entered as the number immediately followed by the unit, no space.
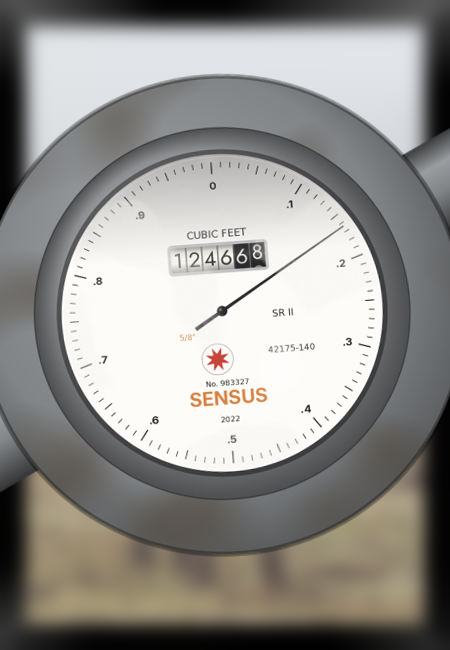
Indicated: 124668.16ft³
